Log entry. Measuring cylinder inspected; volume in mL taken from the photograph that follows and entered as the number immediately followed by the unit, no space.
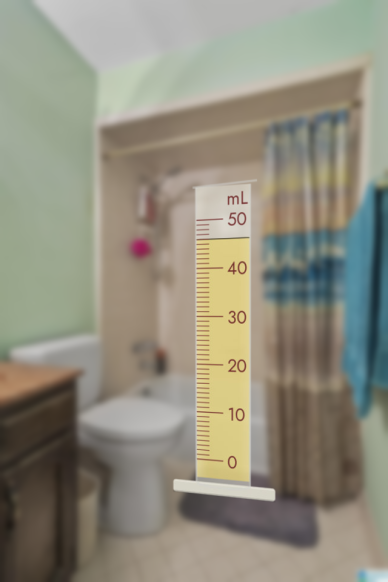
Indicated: 46mL
